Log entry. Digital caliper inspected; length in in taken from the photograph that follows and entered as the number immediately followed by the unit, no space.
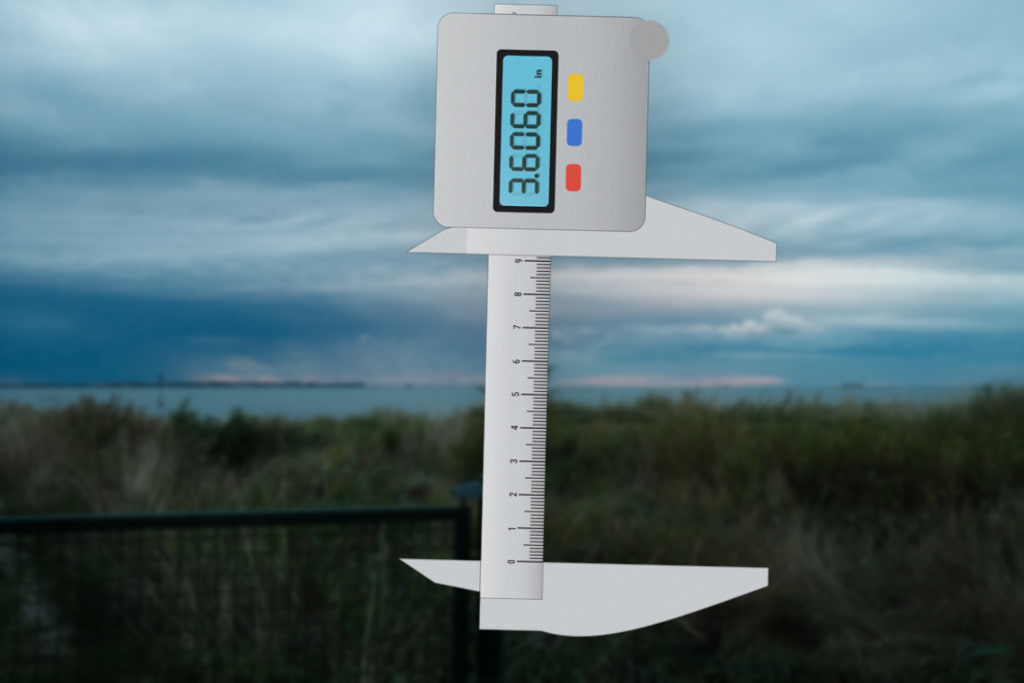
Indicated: 3.6060in
